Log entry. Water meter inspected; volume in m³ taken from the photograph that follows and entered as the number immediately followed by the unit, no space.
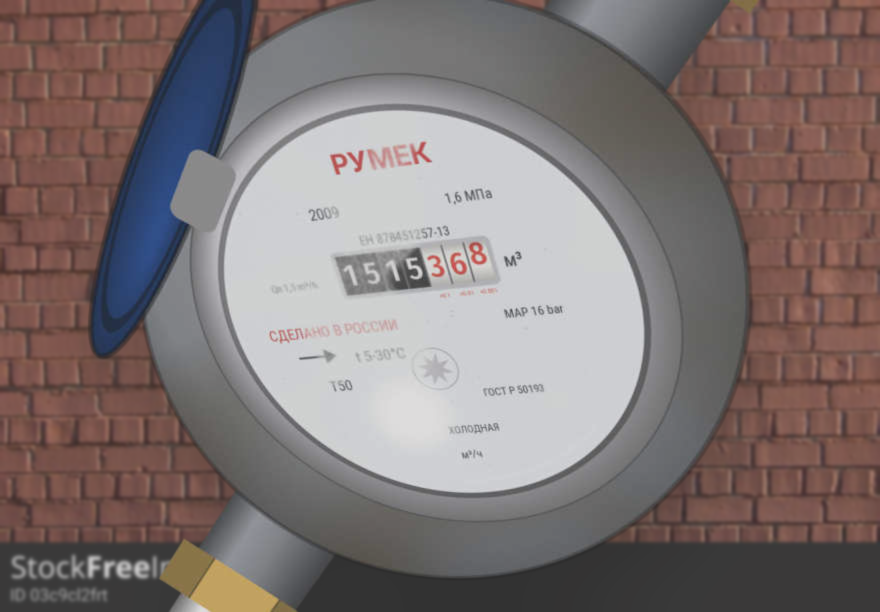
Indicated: 1515.368m³
